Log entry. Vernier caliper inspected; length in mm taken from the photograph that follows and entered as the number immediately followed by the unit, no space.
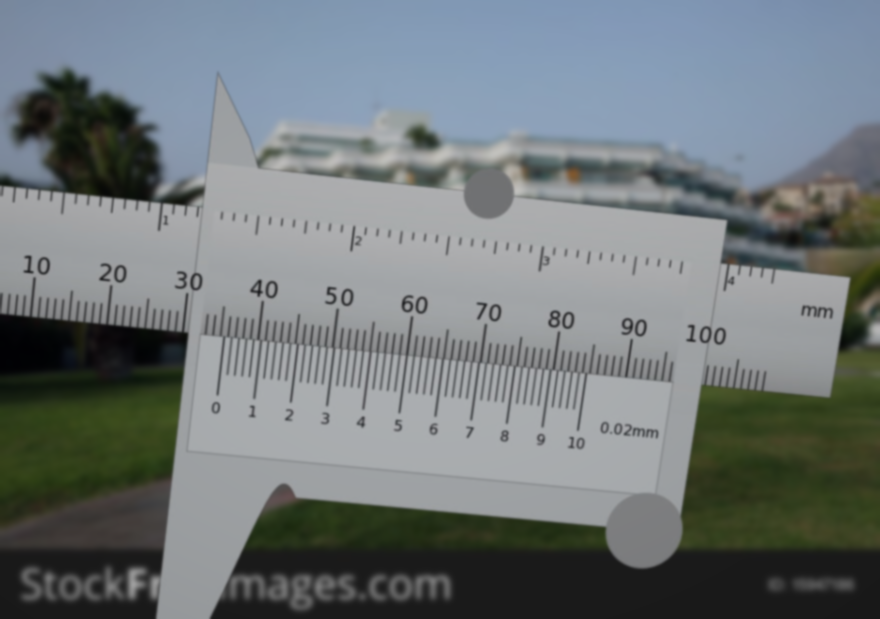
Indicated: 35.5mm
